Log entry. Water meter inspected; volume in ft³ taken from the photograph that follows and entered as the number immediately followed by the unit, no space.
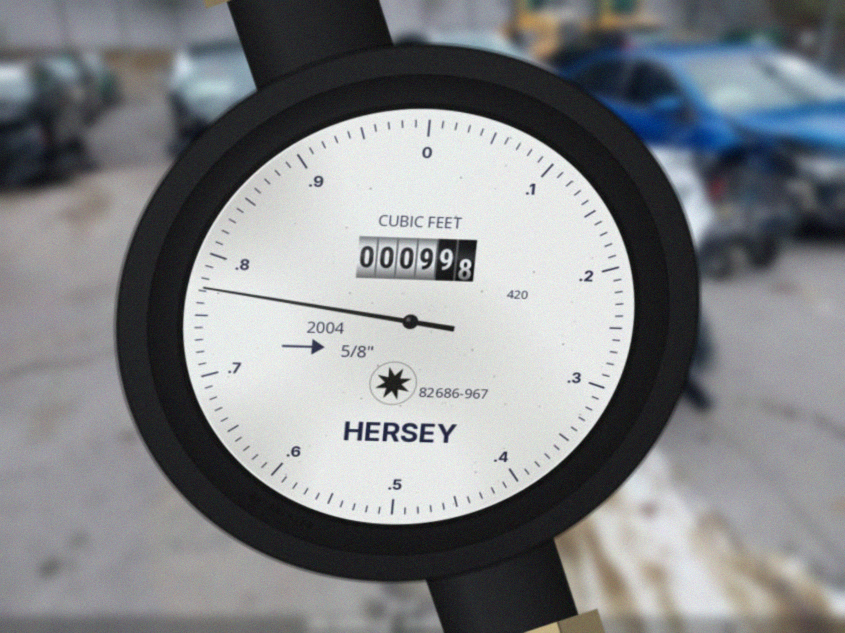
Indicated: 997.77ft³
